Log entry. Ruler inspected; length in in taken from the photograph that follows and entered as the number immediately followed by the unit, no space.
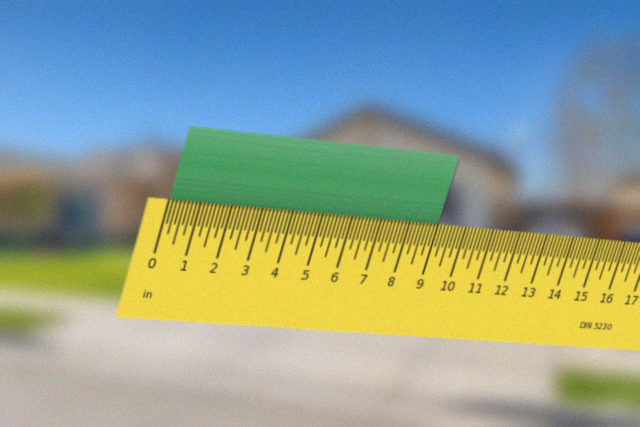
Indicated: 9in
